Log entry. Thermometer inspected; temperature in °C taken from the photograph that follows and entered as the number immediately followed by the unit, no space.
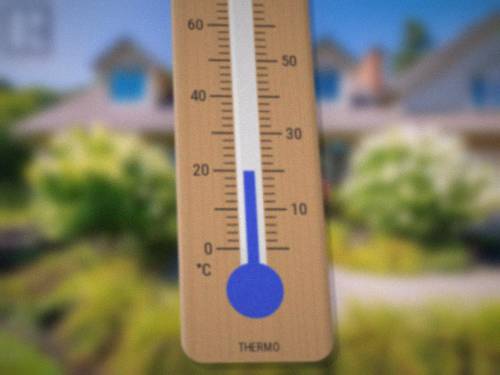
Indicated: 20°C
